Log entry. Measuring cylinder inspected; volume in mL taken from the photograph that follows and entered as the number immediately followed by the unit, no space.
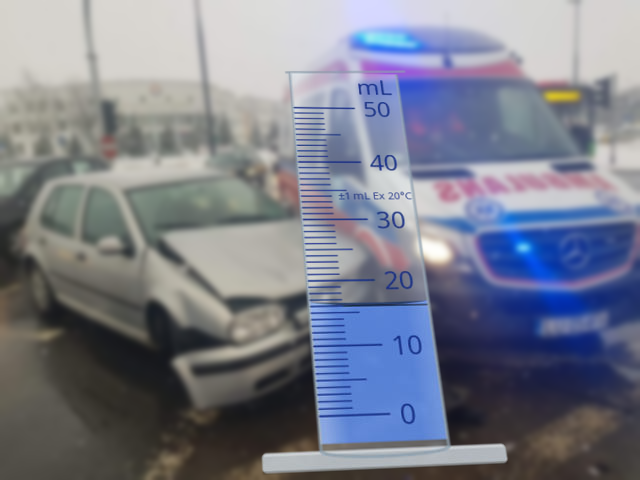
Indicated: 16mL
